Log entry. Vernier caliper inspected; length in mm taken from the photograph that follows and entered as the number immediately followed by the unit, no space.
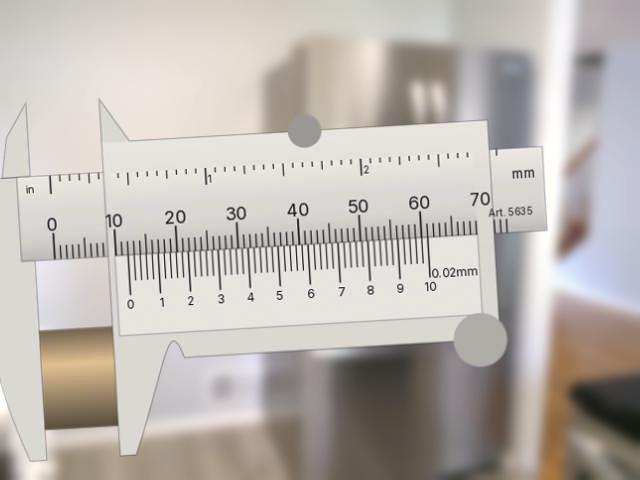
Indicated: 12.0mm
